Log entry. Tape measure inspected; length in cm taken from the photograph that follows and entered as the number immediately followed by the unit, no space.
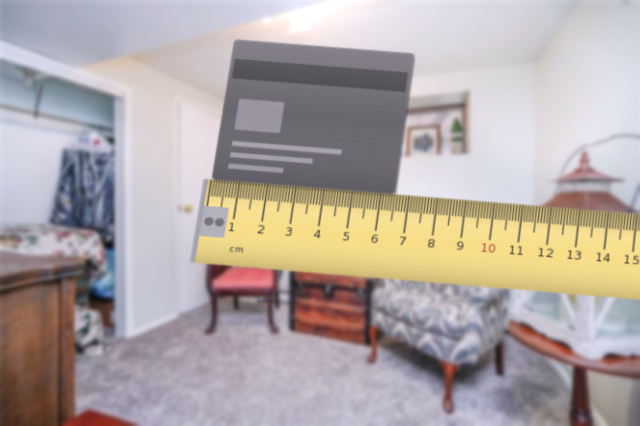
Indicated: 6.5cm
